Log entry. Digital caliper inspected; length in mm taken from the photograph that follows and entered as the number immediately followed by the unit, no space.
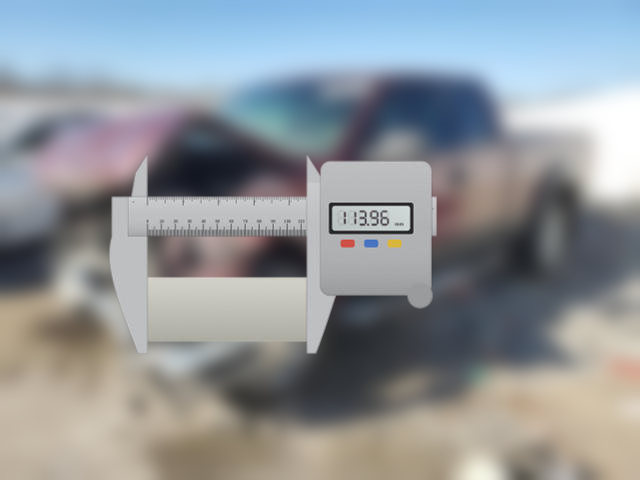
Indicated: 113.96mm
